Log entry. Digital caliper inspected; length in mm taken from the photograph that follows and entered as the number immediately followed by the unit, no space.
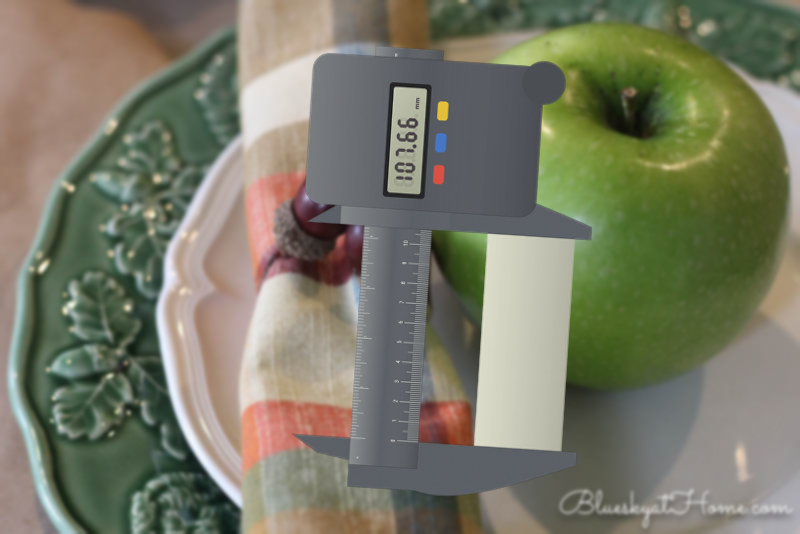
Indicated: 107.66mm
